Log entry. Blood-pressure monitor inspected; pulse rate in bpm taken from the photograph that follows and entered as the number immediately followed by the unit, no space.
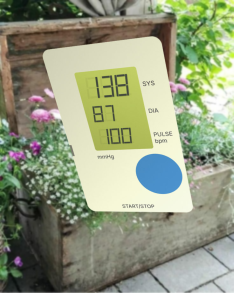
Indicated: 100bpm
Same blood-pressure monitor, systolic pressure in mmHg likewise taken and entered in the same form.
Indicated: 138mmHg
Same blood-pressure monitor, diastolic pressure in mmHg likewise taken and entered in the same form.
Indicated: 87mmHg
